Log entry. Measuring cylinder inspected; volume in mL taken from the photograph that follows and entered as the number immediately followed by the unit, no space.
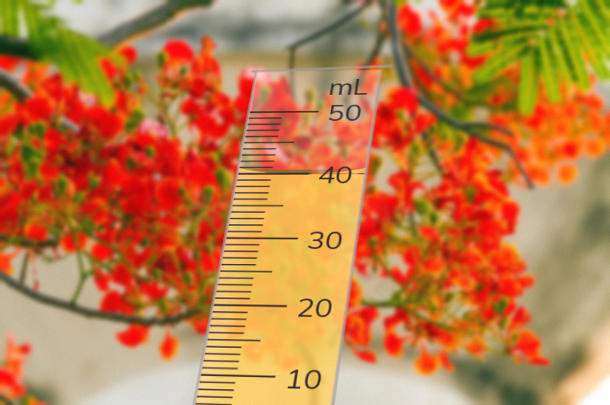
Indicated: 40mL
